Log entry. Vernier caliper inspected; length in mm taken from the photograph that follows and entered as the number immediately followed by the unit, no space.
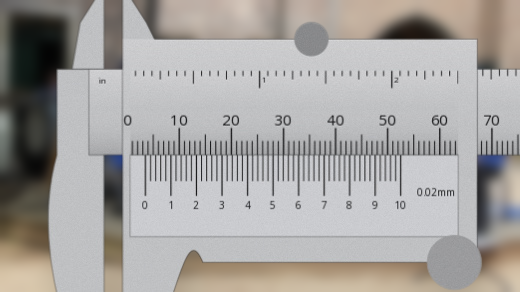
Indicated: 3.5mm
